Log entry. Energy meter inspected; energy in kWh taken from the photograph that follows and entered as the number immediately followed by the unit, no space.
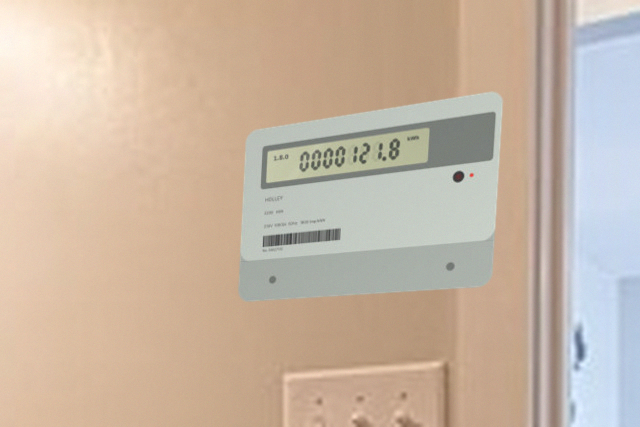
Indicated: 121.8kWh
